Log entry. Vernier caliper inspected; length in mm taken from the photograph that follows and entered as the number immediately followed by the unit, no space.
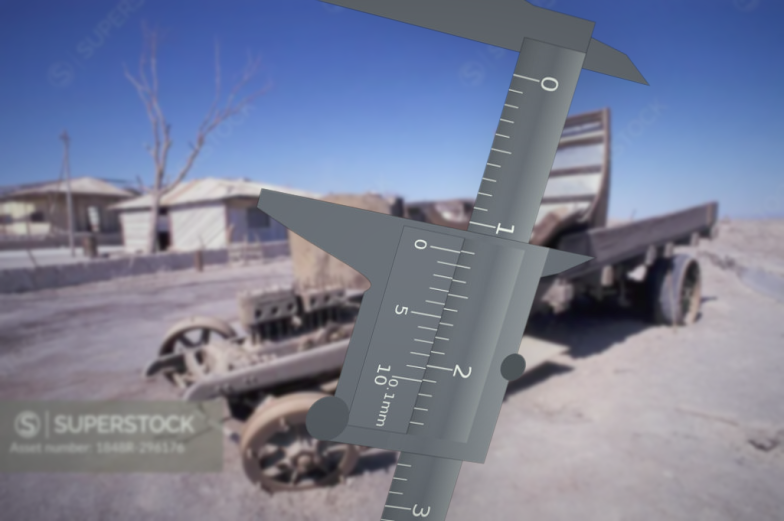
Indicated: 12.1mm
